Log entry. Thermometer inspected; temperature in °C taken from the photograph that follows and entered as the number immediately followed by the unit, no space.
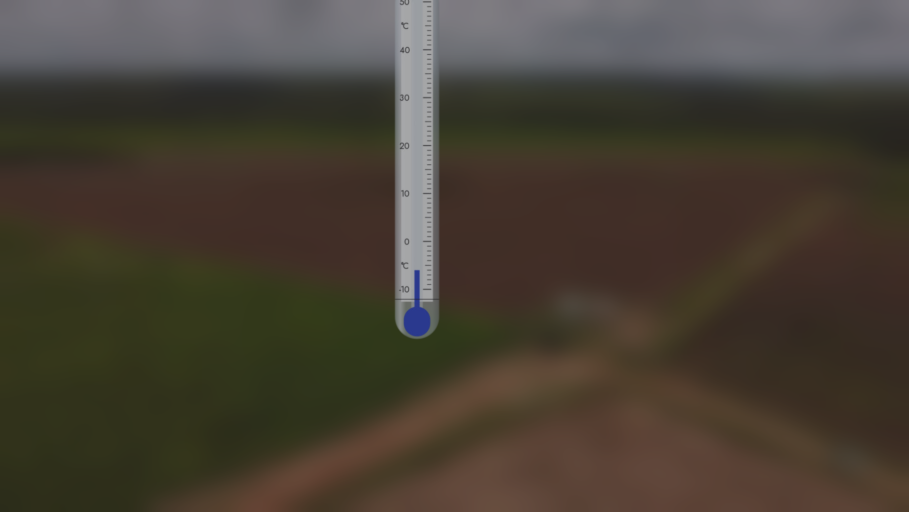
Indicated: -6°C
